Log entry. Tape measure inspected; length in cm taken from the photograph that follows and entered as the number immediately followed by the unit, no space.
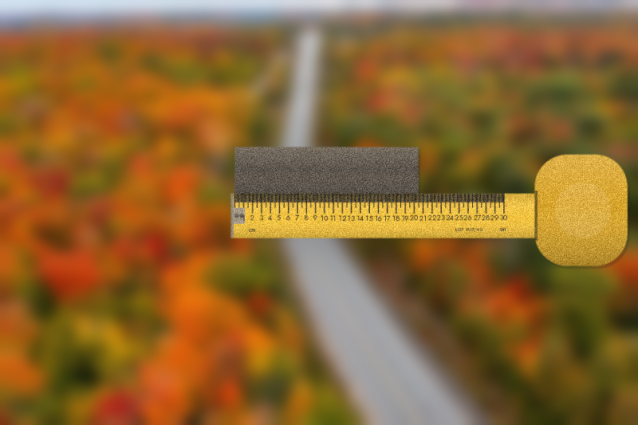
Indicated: 20.5cm
